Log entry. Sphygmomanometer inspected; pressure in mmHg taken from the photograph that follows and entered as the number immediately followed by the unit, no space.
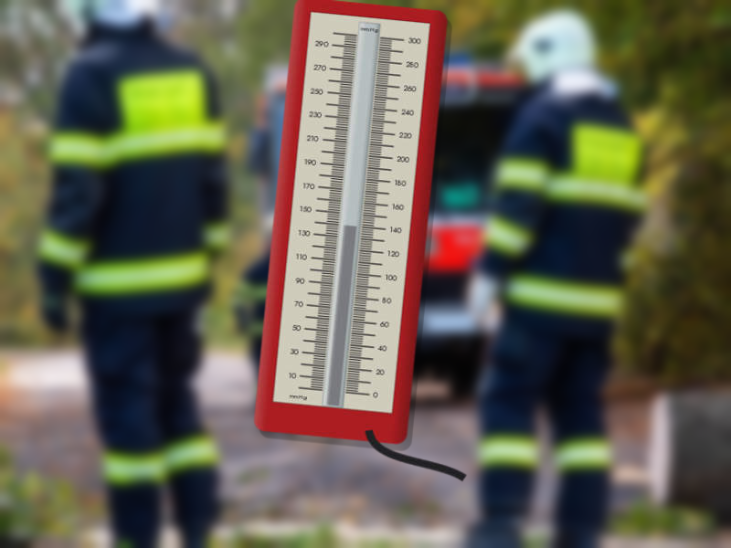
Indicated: 140mmHg
